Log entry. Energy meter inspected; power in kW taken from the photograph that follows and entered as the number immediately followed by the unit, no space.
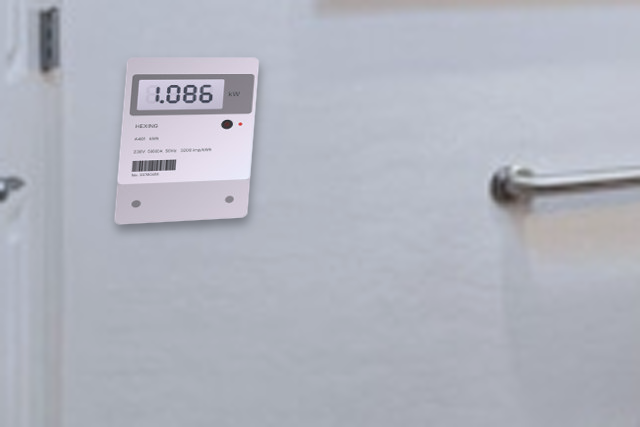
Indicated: 1.086kW
